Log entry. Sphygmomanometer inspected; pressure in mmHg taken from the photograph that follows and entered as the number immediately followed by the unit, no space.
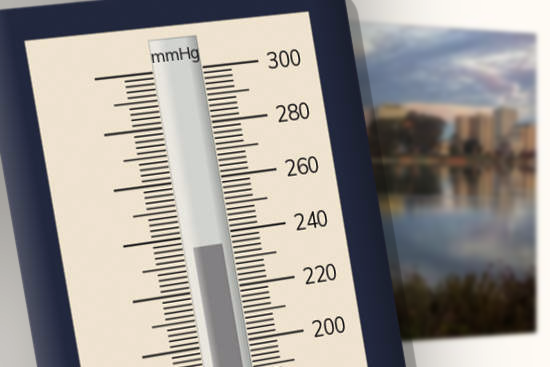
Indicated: 236mmHg
